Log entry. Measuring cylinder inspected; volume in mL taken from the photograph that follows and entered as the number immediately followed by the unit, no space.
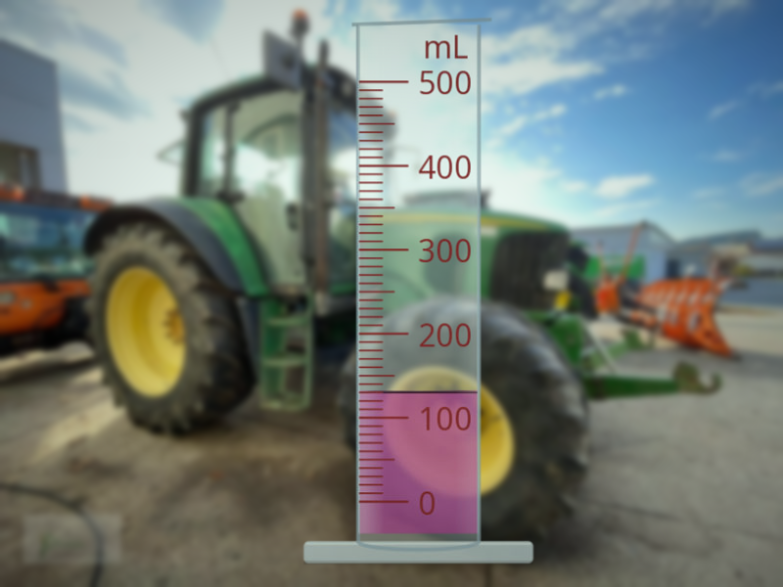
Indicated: 130mL
